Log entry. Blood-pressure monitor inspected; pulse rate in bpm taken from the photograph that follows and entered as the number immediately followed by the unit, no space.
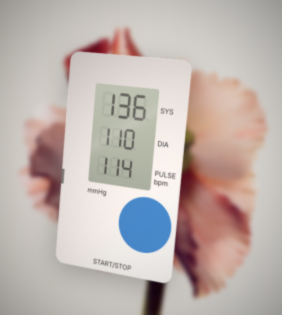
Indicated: 114bpm
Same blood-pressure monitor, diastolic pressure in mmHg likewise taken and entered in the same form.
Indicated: 110mmHg
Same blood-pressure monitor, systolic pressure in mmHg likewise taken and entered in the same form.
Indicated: 136mmHg
